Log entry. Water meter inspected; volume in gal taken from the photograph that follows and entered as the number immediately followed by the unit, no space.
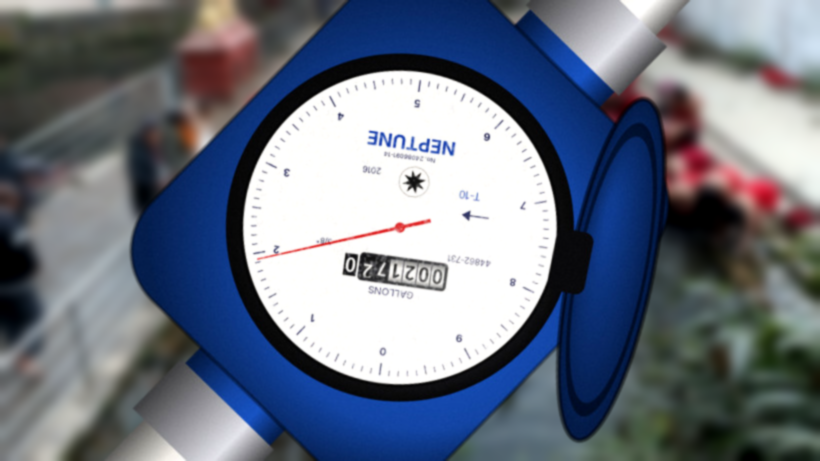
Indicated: 21721.9gal
